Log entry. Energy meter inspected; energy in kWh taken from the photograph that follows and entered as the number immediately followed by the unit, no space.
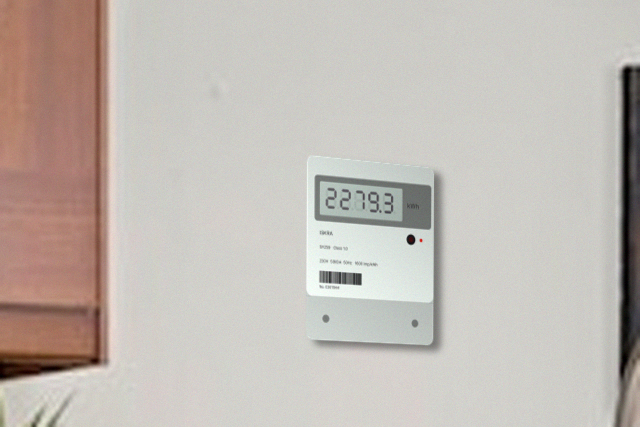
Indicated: 2279.3kWh
